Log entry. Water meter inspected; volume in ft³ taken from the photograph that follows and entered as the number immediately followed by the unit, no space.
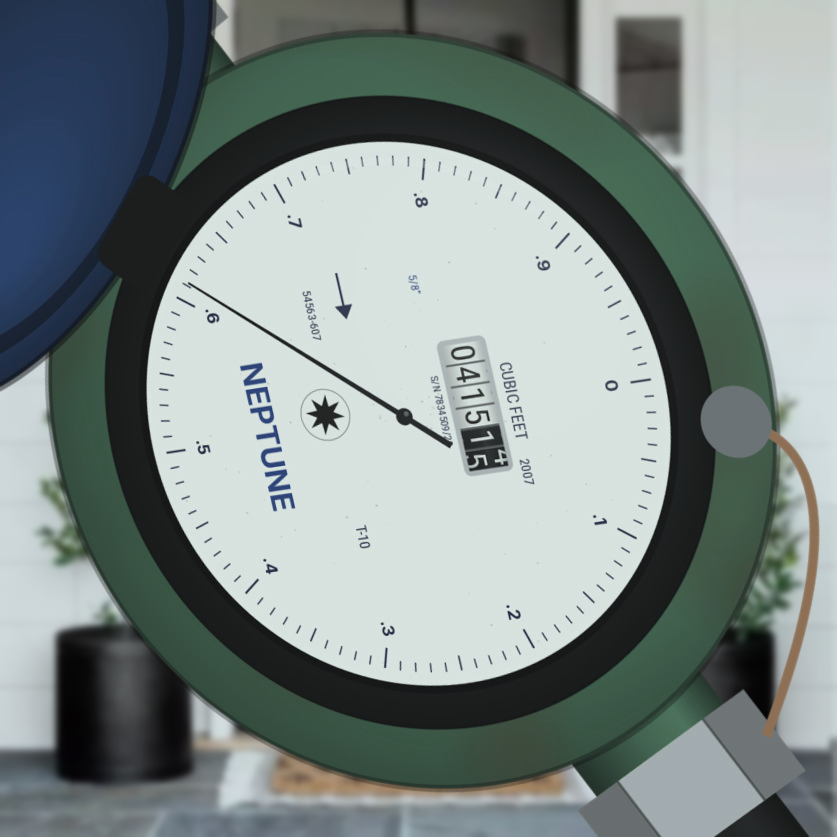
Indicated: 41514.61ft³
